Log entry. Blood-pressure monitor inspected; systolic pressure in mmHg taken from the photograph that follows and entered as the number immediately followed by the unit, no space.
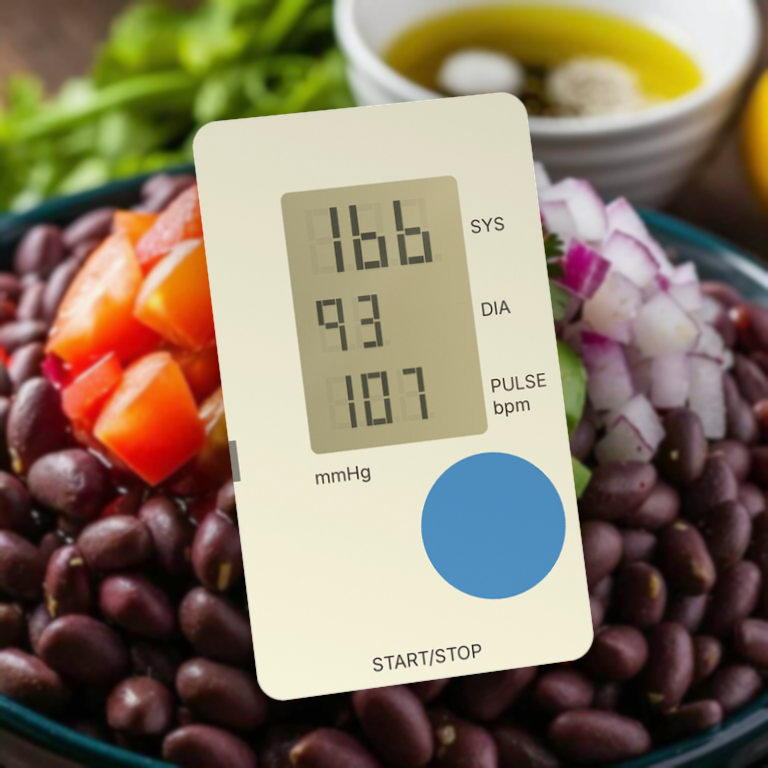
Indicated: 166mmHg
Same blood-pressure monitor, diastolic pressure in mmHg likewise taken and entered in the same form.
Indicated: 93mmHg
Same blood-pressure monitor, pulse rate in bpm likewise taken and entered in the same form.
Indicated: 107bpm
